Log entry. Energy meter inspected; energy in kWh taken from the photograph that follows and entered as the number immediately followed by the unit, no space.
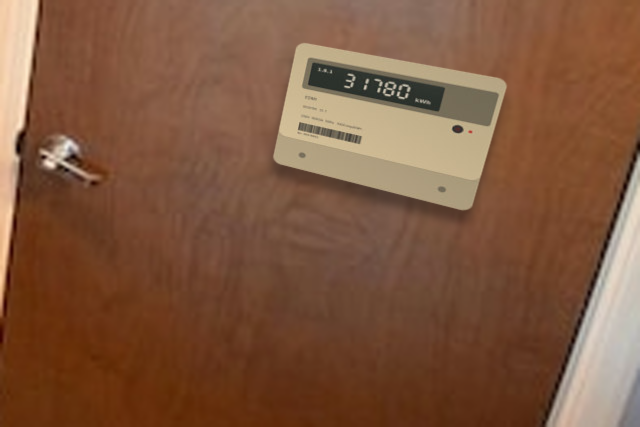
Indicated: 31780kWh
